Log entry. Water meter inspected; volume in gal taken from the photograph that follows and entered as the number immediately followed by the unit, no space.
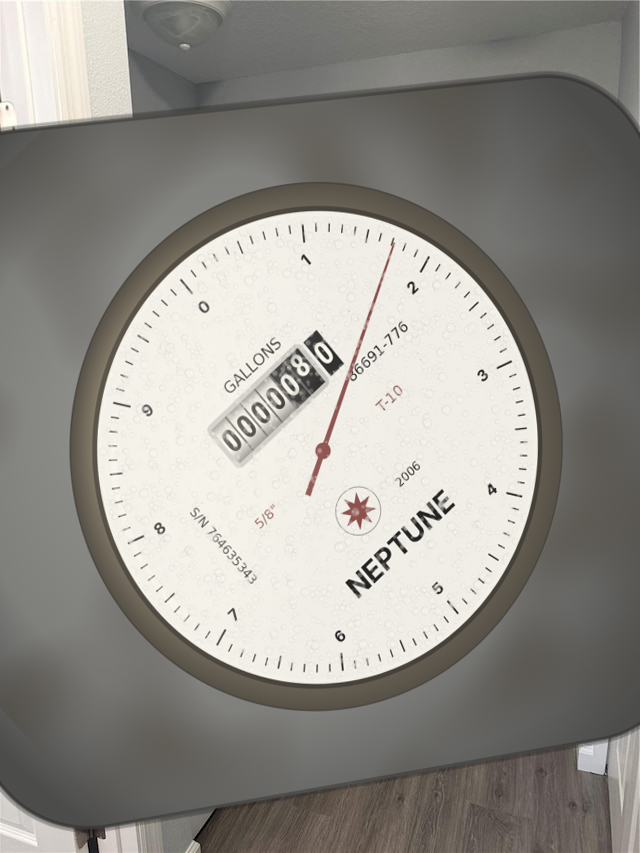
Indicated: 81.7gal
